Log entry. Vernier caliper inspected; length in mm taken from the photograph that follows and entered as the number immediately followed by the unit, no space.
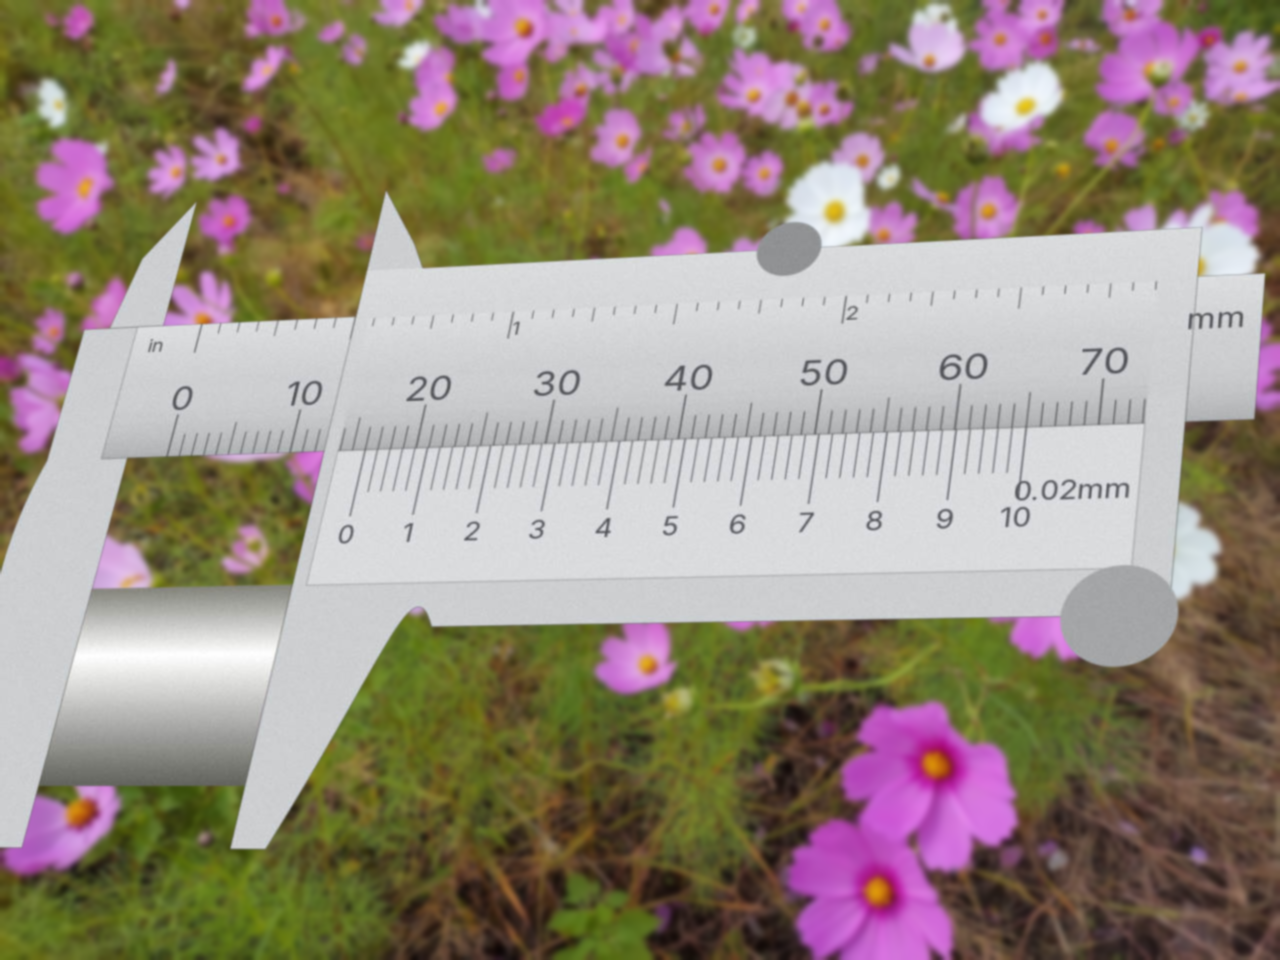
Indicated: 16.0mm
